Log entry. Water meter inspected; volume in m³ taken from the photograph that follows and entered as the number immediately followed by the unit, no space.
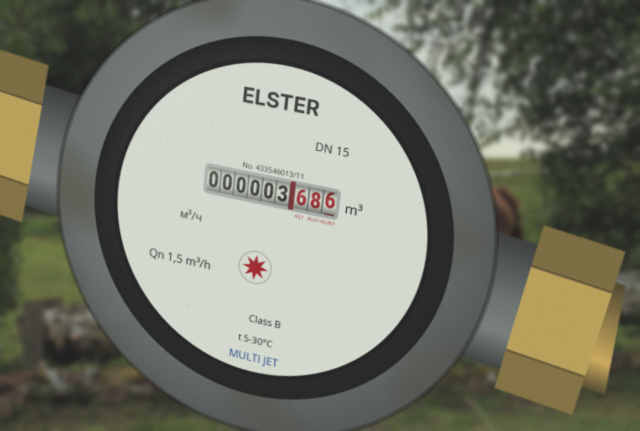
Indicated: 3.686m³
